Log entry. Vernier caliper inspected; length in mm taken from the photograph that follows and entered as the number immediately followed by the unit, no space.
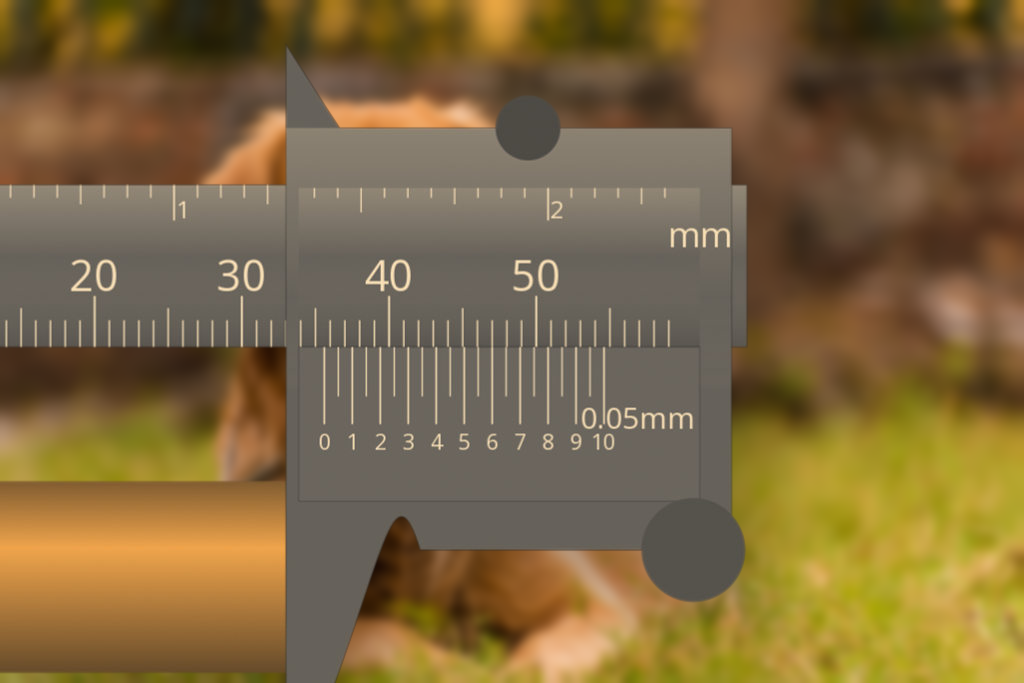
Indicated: 35.6mm
